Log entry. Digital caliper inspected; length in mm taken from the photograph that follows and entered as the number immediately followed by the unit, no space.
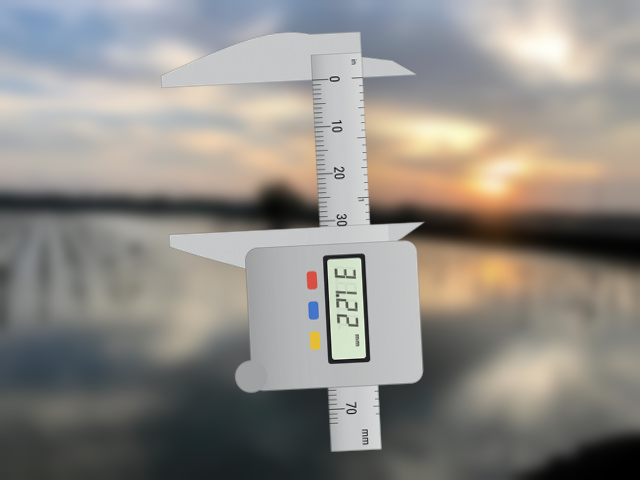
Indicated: 31.22mm
